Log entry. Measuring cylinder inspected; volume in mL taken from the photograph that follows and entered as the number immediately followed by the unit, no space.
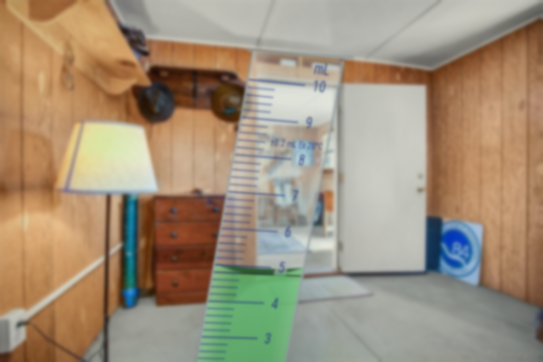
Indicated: 4.8mL
